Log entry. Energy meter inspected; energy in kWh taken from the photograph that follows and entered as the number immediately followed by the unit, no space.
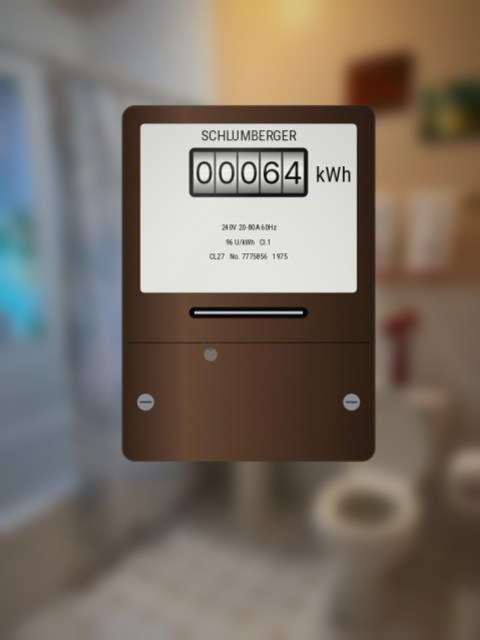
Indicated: 64kWh
